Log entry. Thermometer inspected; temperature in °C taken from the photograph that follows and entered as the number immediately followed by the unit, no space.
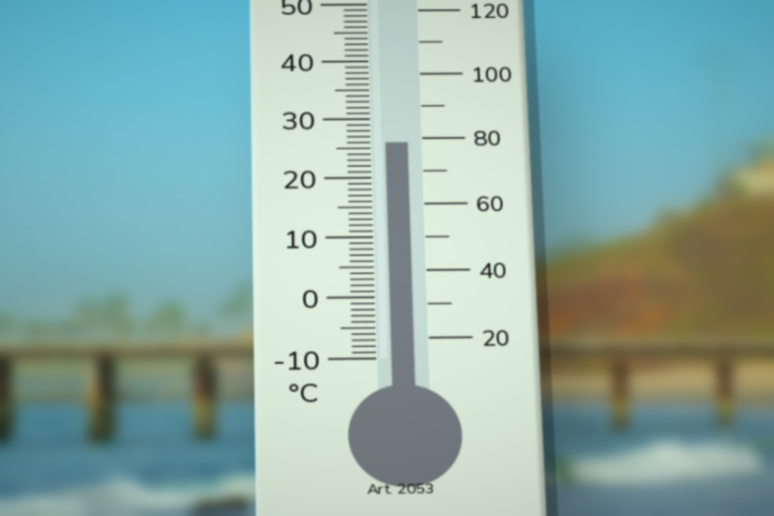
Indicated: 26°C
